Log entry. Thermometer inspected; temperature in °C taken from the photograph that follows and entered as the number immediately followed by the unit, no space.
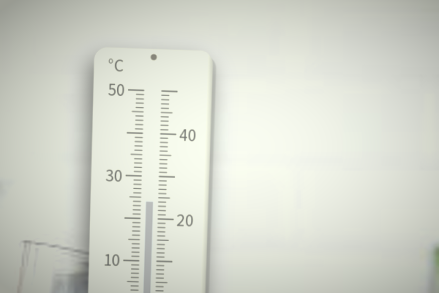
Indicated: 24°C
